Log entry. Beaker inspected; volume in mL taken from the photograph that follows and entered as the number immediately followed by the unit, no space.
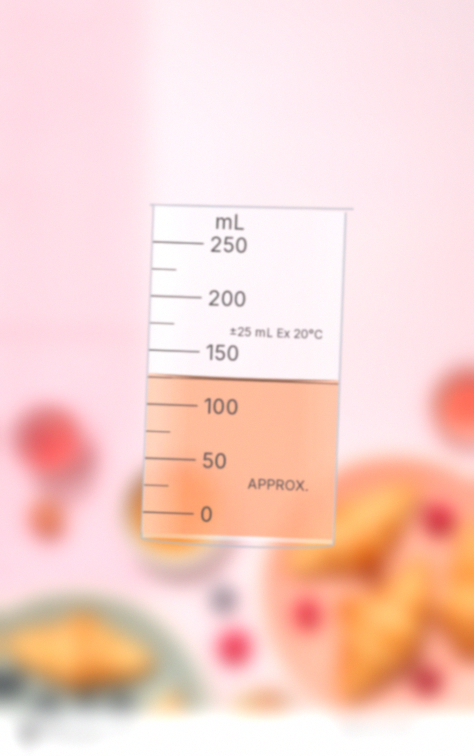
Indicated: 125mL
